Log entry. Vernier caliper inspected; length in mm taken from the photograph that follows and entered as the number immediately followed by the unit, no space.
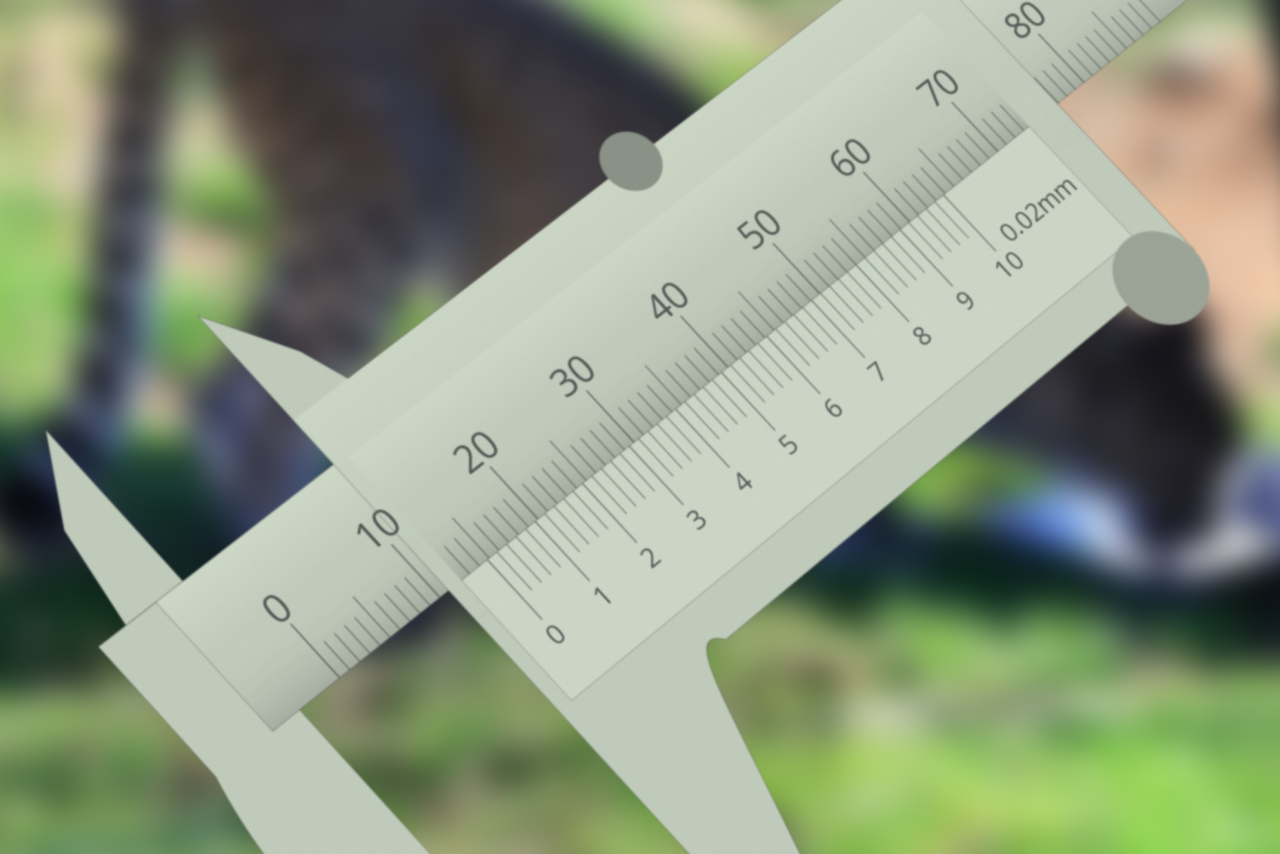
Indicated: 14.8mm
